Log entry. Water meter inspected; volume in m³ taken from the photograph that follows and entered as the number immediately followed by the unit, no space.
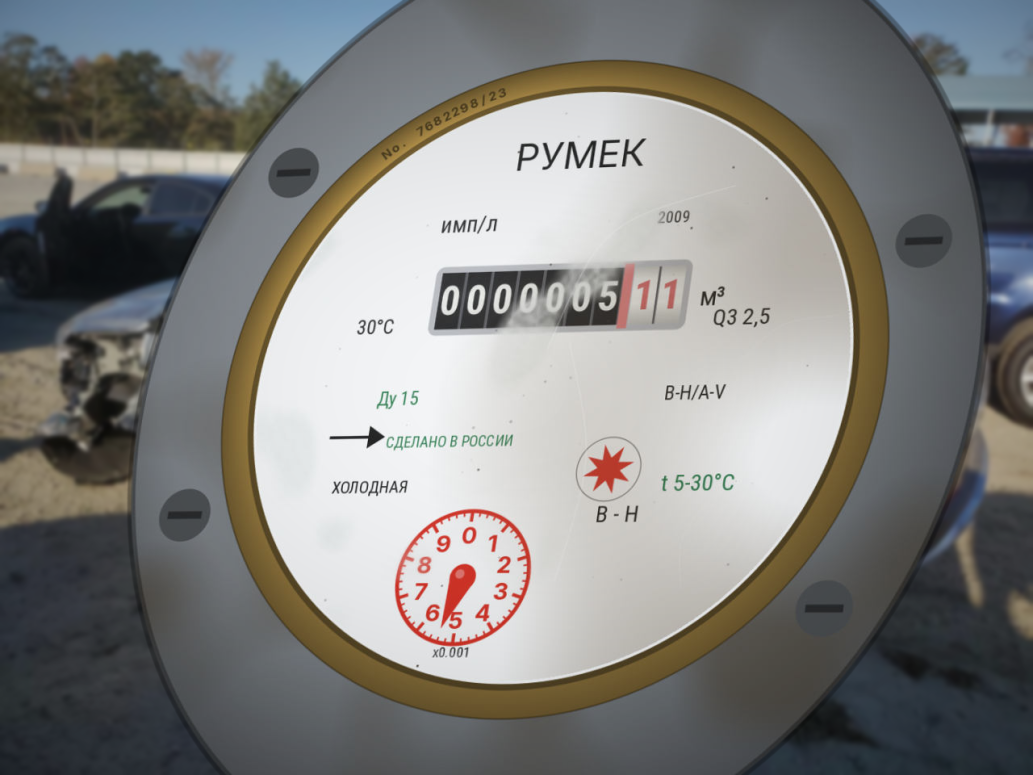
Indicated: 5.115m³
